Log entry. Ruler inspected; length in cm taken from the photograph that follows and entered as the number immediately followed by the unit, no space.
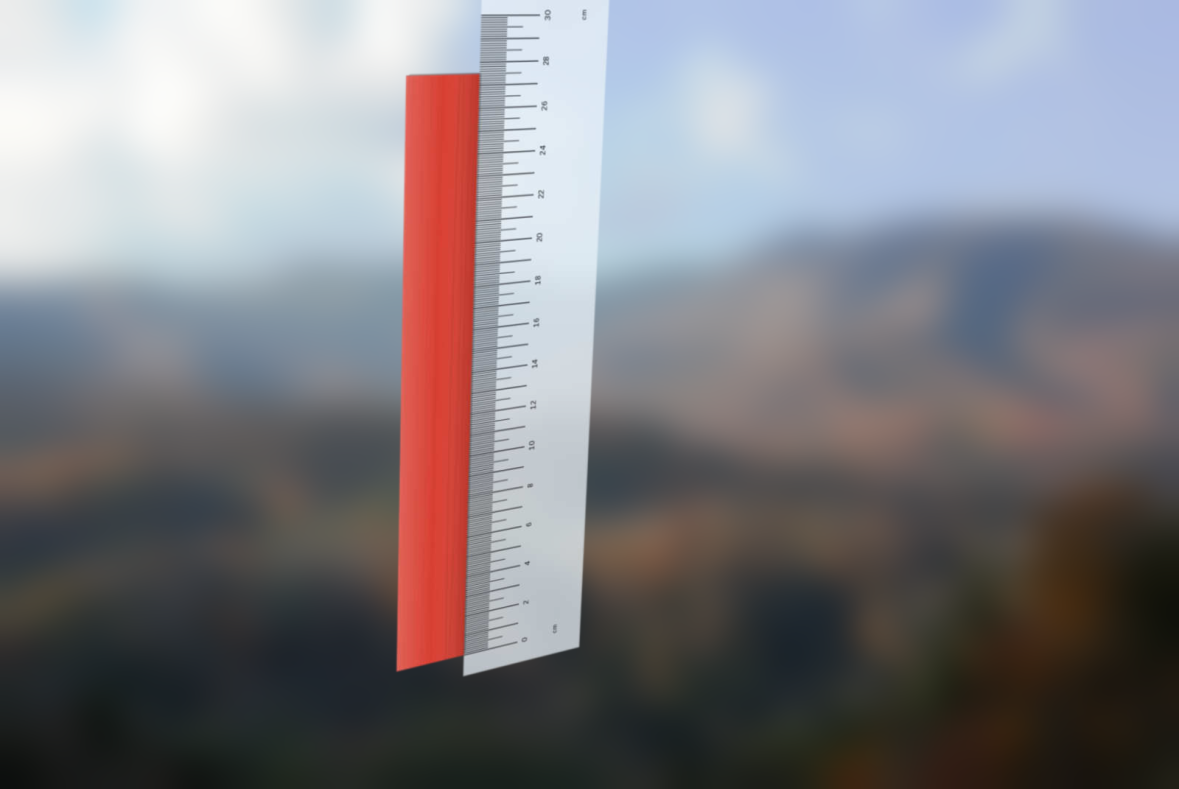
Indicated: 27.5cm
